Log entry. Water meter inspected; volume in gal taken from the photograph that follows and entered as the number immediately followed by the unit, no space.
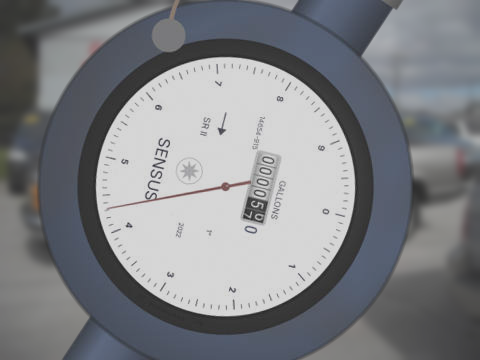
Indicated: 564.3gal
